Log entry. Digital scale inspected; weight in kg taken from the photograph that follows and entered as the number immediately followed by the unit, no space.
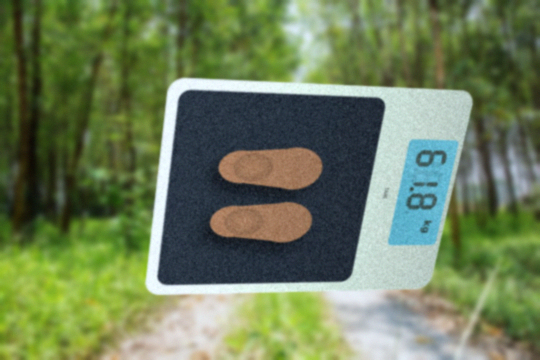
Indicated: 61.8kg
